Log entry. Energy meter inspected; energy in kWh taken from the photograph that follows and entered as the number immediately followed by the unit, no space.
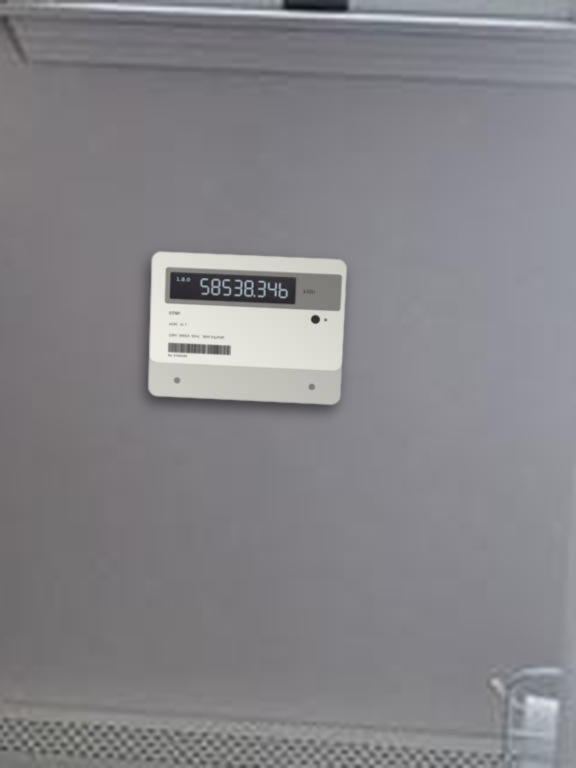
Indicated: 58538.346kWh
